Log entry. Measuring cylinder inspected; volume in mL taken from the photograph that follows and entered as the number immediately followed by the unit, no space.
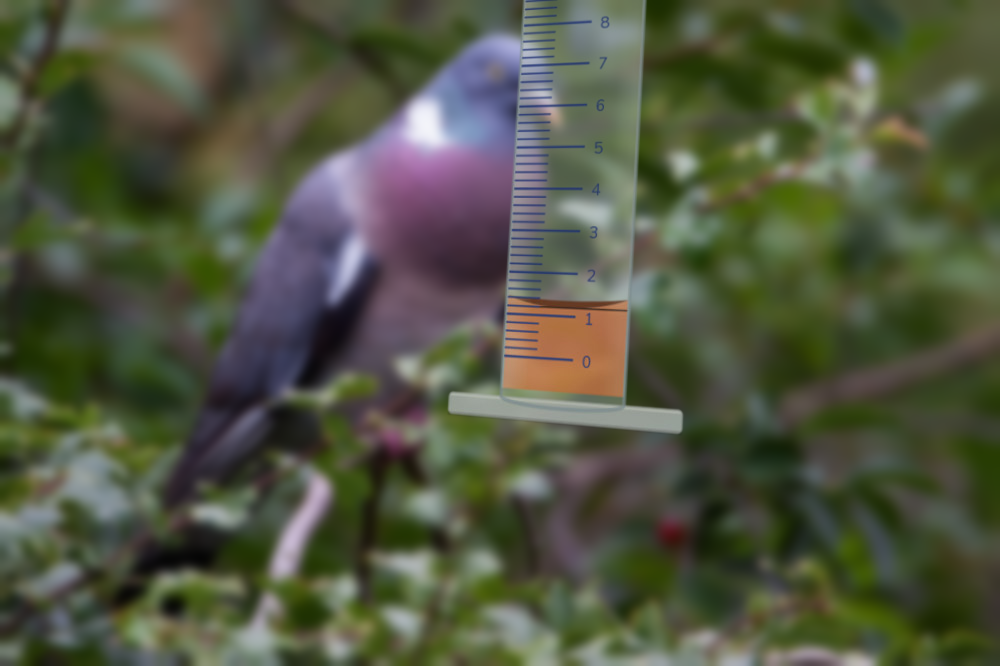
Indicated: 1.2mL
